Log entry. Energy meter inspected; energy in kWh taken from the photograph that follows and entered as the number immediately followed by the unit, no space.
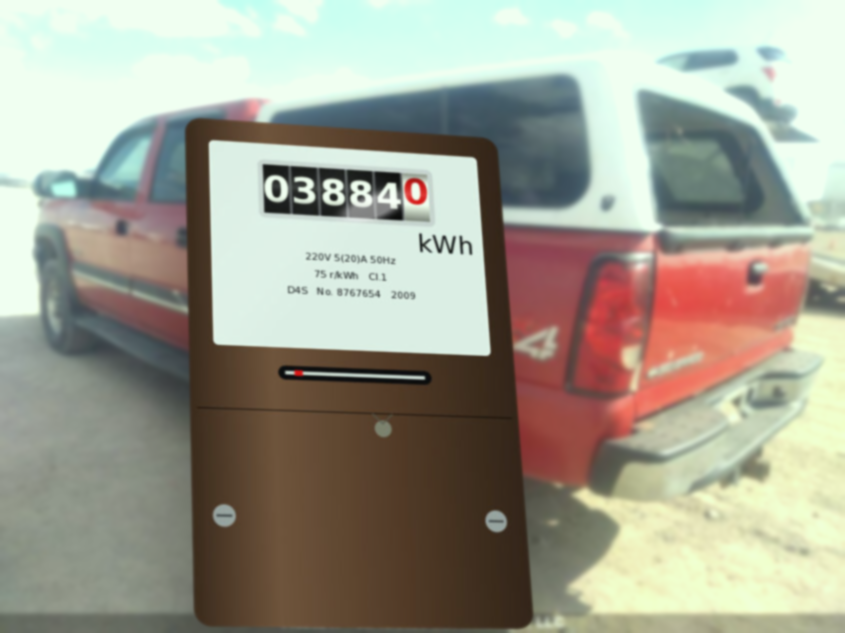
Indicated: 3884.0kWh
